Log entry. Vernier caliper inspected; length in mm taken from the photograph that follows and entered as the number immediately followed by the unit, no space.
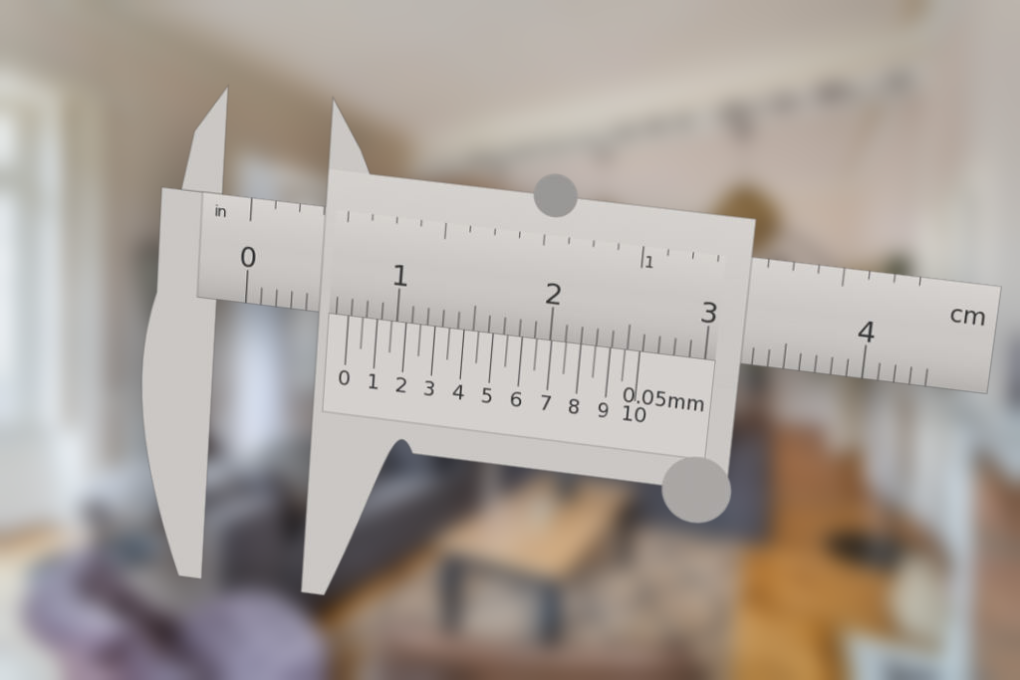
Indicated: 6.8mm
